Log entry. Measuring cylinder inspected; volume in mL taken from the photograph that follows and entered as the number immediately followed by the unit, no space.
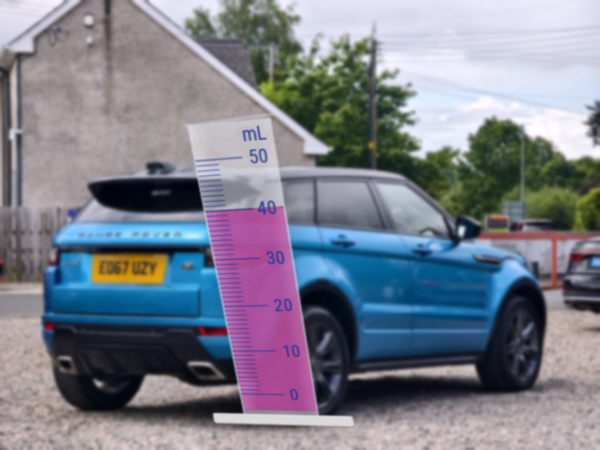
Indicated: 40mL
